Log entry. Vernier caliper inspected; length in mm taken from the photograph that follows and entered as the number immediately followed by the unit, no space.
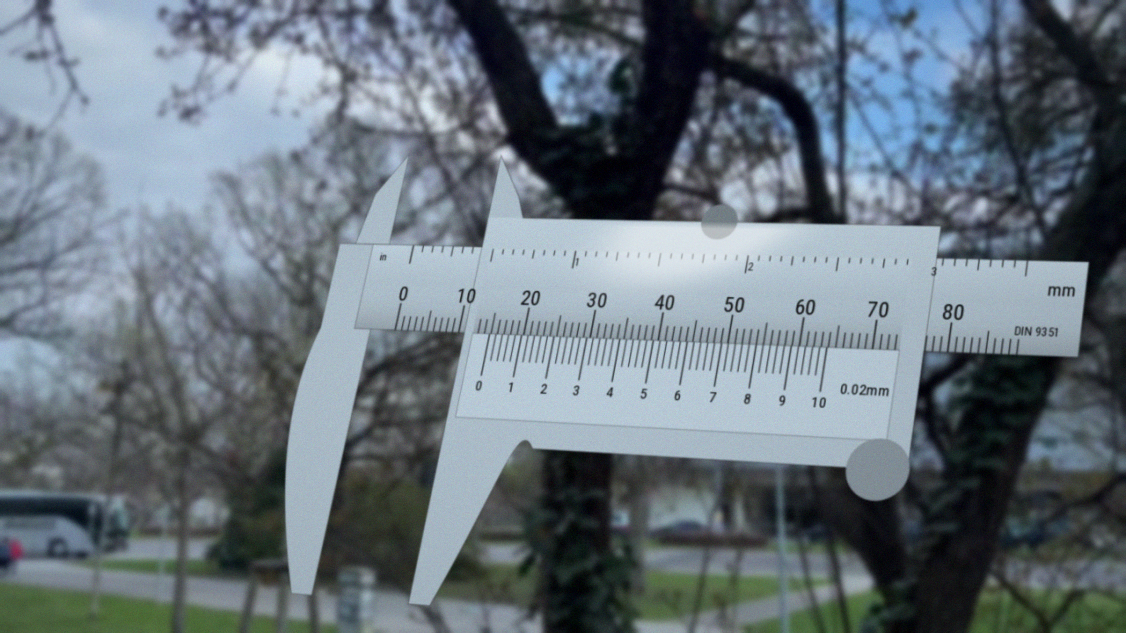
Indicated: 14.8mm
